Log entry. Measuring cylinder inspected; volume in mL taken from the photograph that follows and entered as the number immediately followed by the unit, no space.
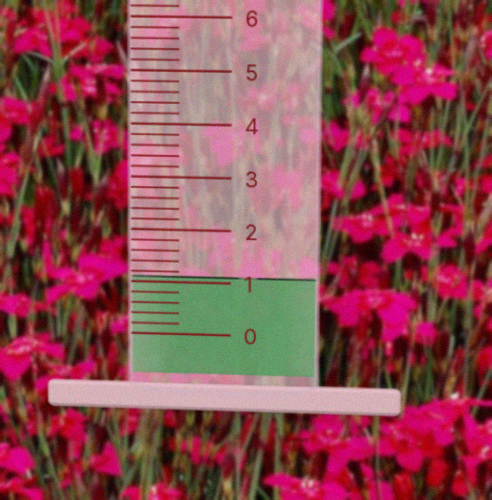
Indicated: 1.1mL
